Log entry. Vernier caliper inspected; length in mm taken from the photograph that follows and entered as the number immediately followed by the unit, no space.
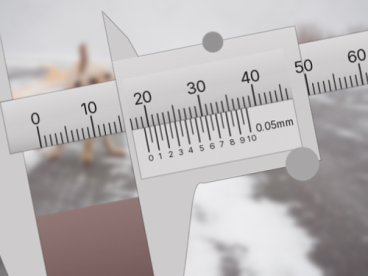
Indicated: 19.2mm
